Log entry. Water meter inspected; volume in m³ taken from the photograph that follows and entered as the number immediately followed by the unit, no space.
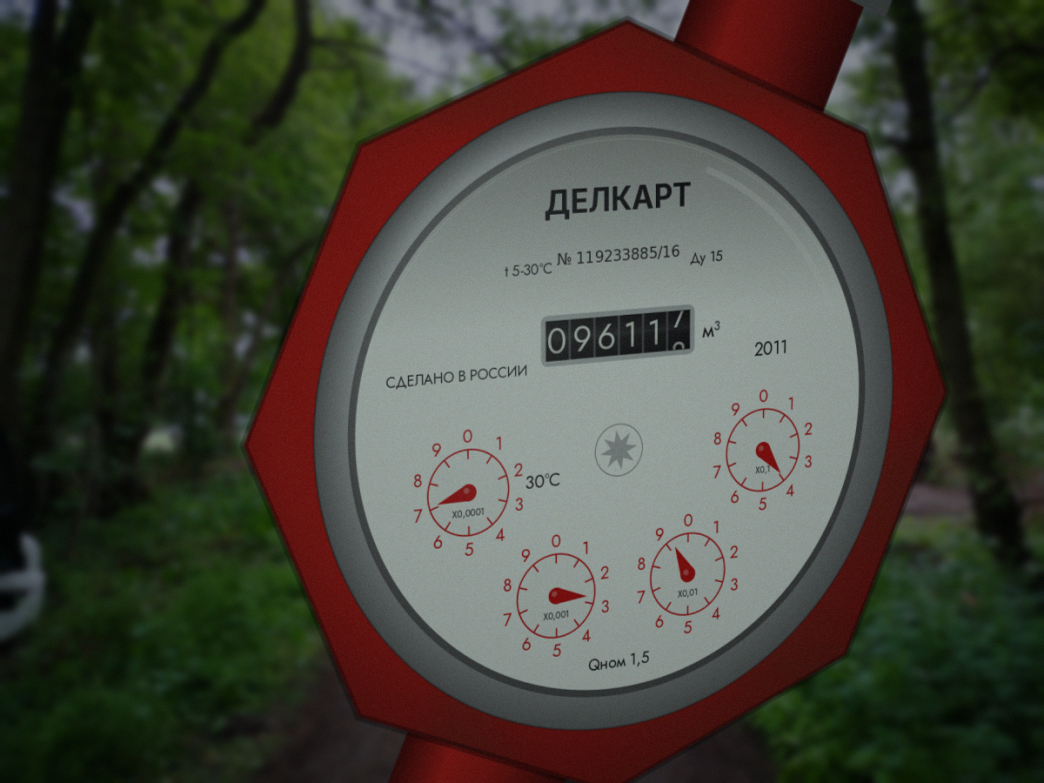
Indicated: 96117.3927m³
